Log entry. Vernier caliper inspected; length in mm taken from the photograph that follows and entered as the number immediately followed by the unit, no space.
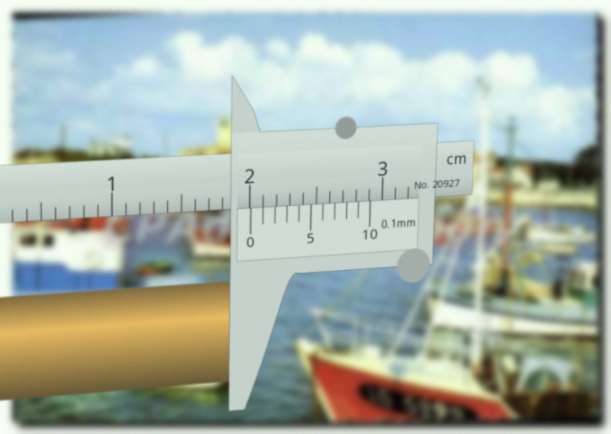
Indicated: 20.1mm
